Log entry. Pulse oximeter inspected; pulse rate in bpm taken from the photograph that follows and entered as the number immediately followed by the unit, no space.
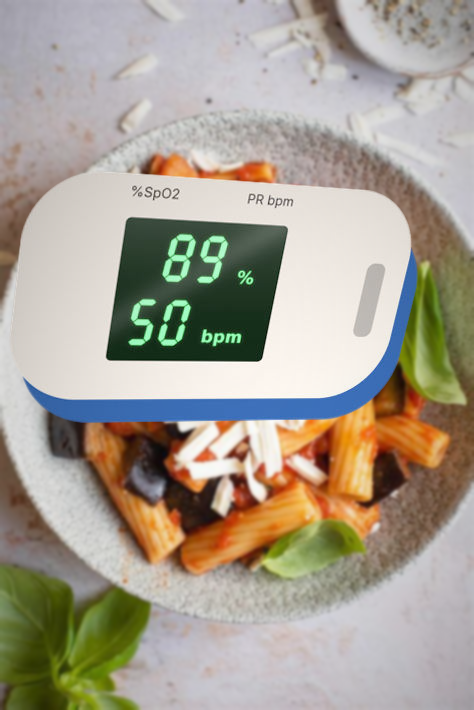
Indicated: 50bpm
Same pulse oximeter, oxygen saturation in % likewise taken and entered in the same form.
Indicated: 89%
